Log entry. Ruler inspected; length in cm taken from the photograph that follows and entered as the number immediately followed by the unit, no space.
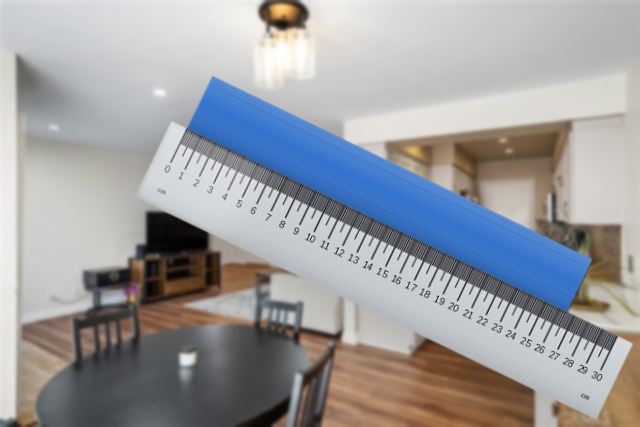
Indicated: 26.5cm
